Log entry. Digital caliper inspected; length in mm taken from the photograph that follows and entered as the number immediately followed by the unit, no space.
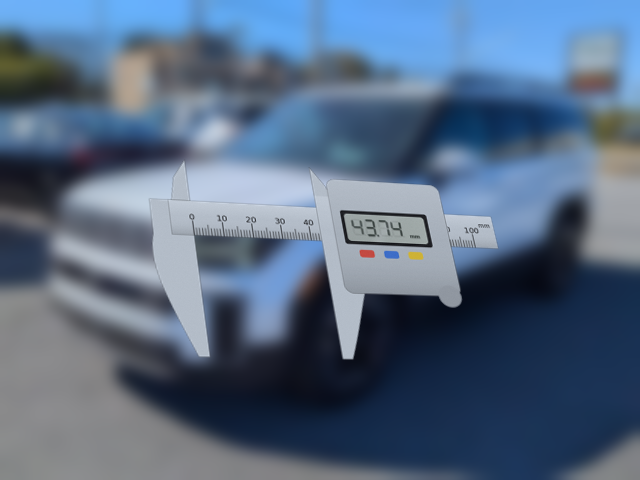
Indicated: 43.74mm
